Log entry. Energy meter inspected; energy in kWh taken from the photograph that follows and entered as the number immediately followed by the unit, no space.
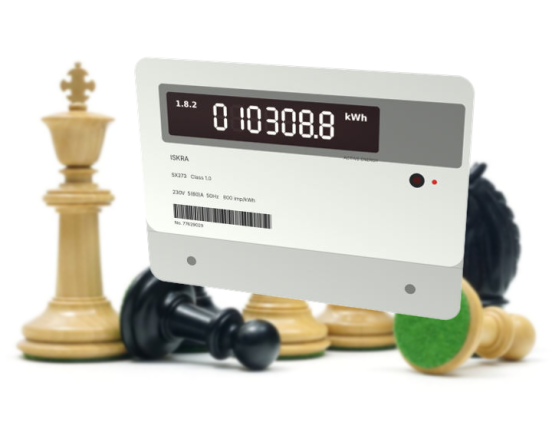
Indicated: 10308.8kWh
